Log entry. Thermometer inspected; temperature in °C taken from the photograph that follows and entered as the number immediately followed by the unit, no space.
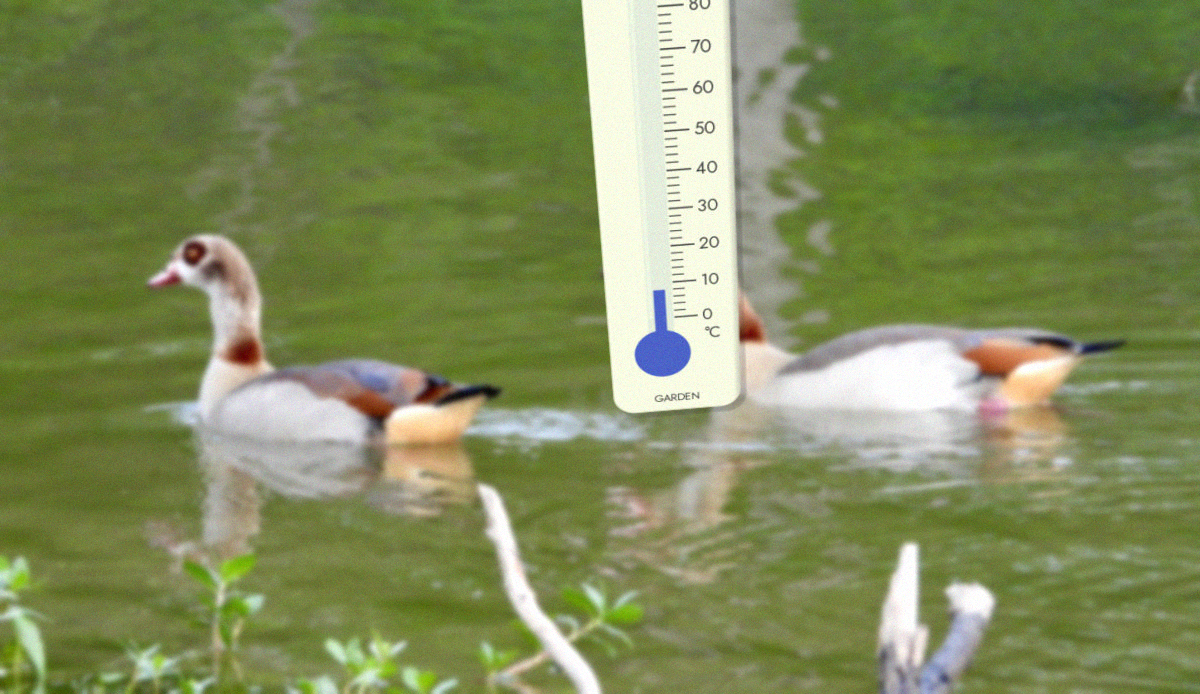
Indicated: 8°C
